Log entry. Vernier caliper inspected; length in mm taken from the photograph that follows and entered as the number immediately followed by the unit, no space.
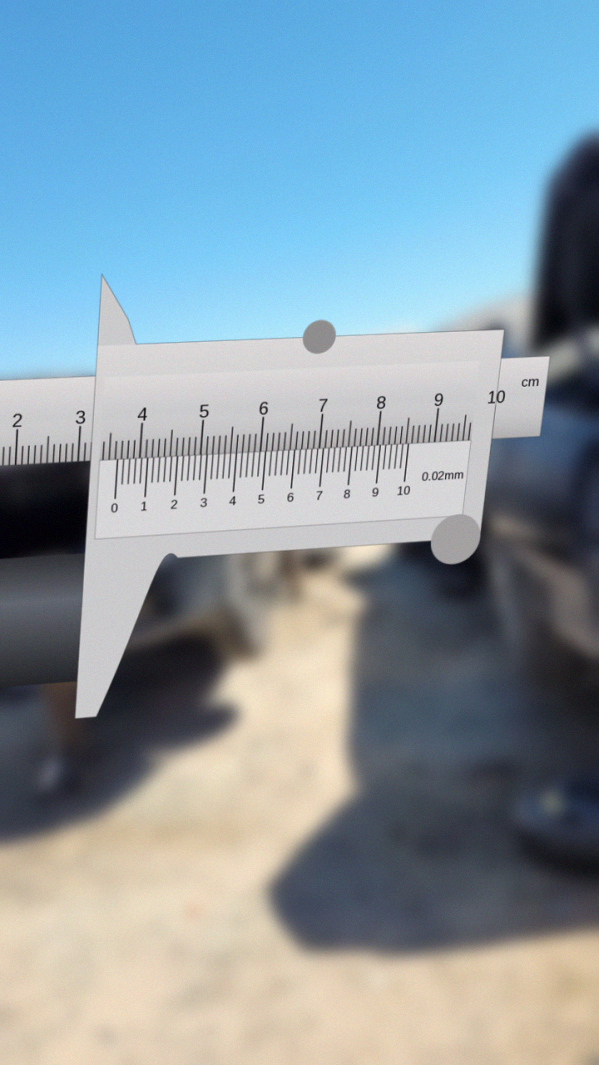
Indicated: 36.4mm
